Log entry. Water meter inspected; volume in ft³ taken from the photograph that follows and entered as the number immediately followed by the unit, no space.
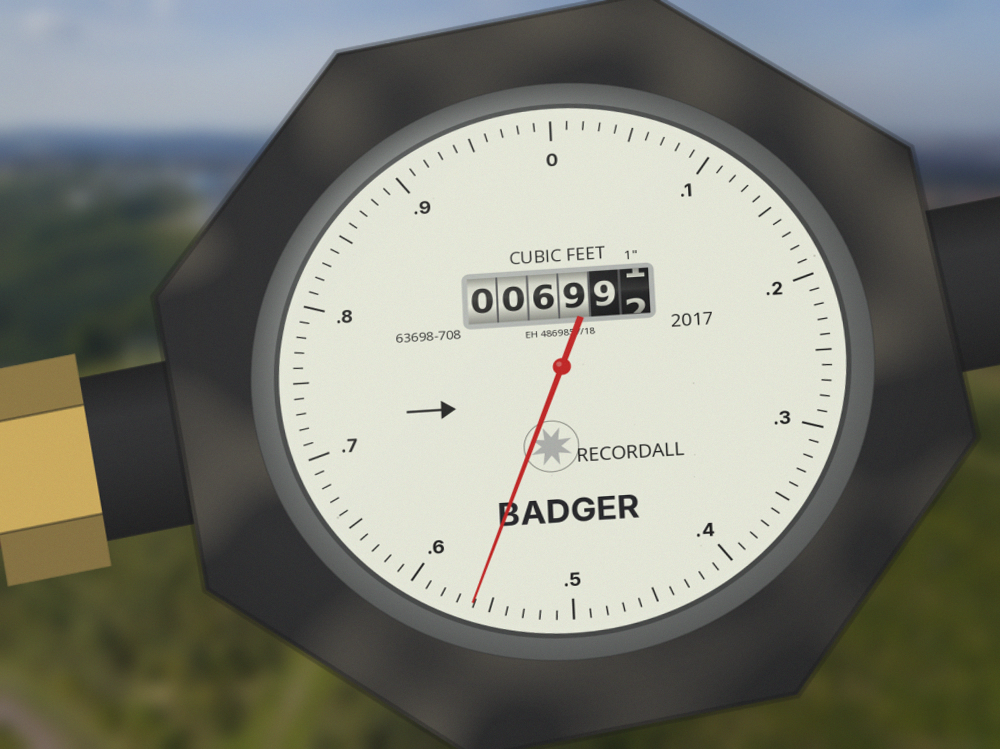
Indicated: 6991.56ft³
